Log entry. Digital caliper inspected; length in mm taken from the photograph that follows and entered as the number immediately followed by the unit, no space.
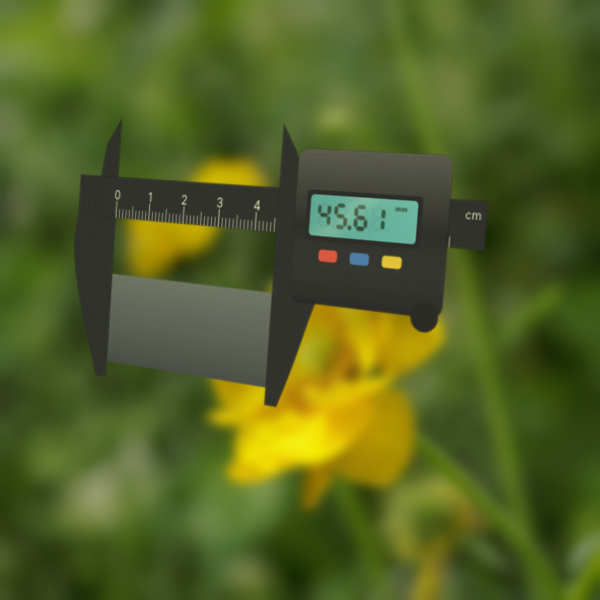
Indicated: 45.61mm
